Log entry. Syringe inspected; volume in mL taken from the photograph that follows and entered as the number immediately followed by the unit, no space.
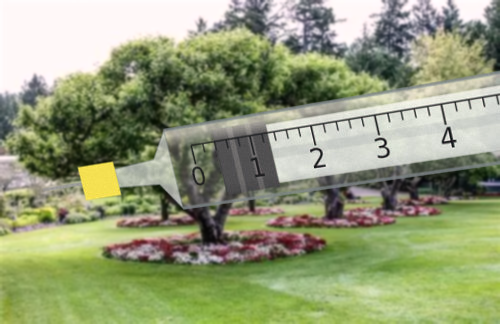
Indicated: 0.4mL
